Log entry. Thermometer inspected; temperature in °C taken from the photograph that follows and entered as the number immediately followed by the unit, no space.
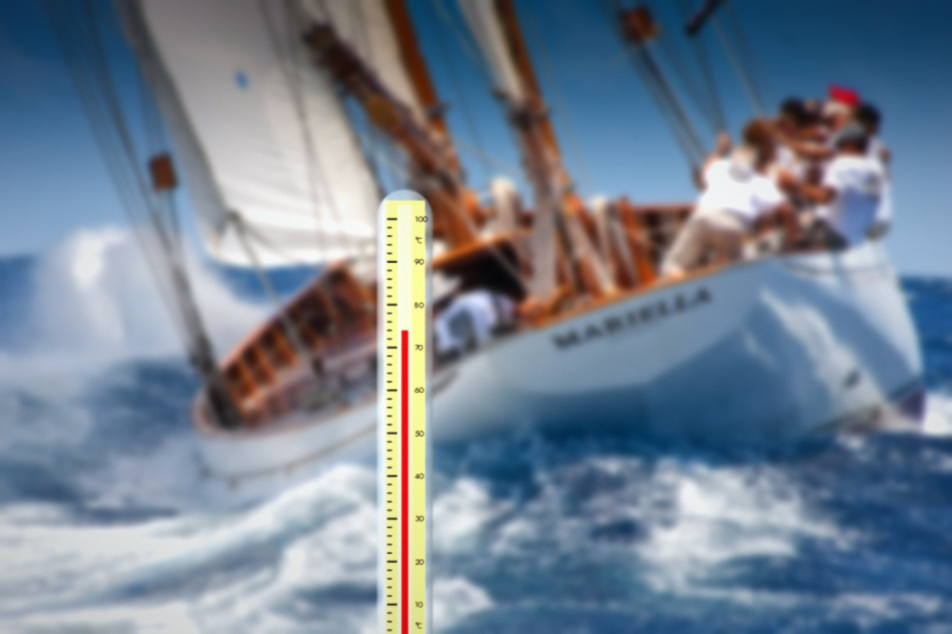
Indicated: 74°C
